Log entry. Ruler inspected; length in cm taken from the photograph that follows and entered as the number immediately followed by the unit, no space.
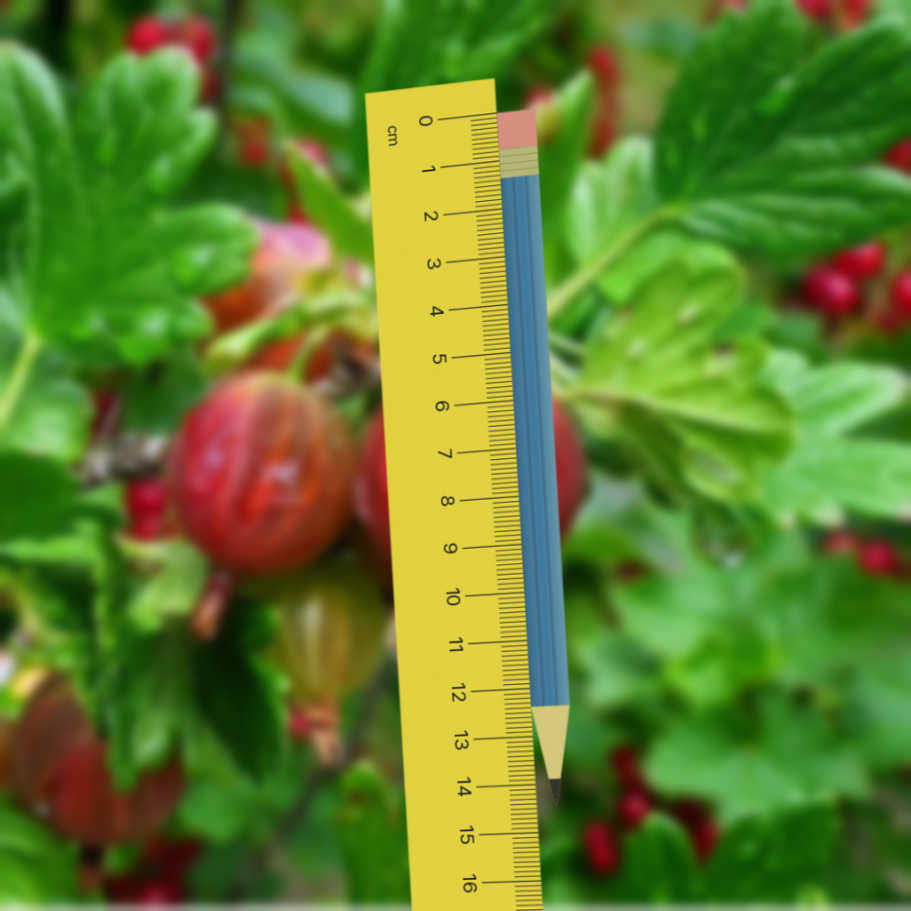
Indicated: 14.4cm
